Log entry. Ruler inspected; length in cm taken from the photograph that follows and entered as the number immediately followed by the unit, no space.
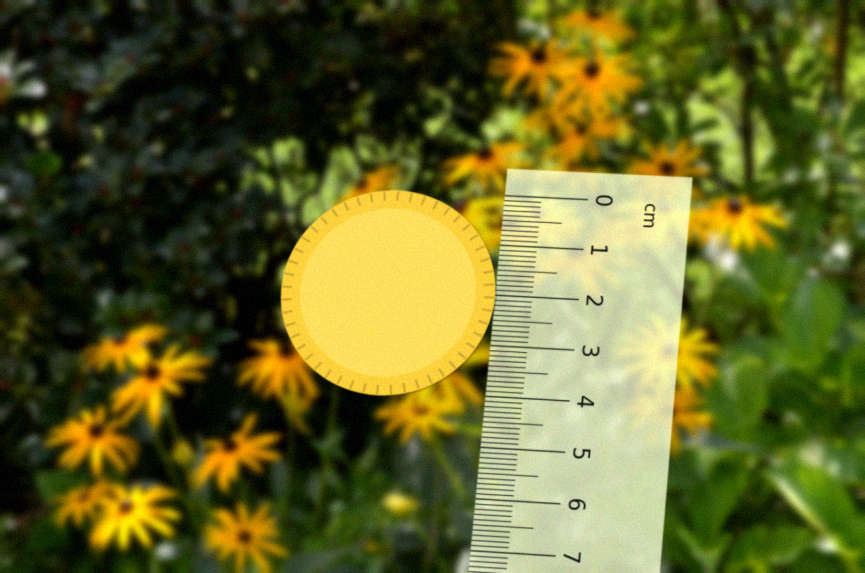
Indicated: 4.1cm
